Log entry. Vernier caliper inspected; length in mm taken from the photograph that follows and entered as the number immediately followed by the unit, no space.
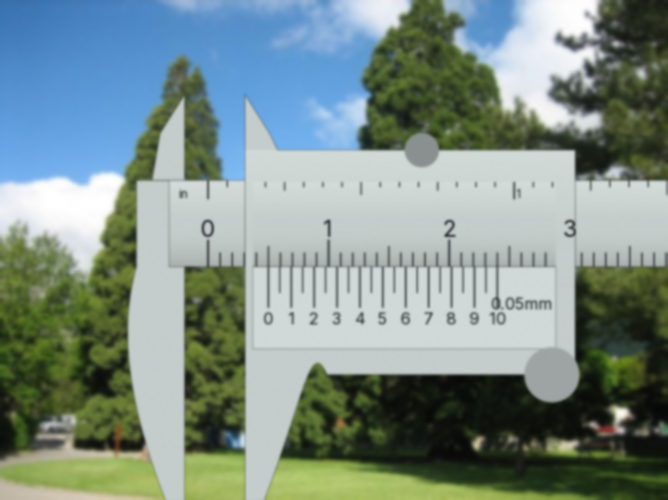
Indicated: 5.0mm
